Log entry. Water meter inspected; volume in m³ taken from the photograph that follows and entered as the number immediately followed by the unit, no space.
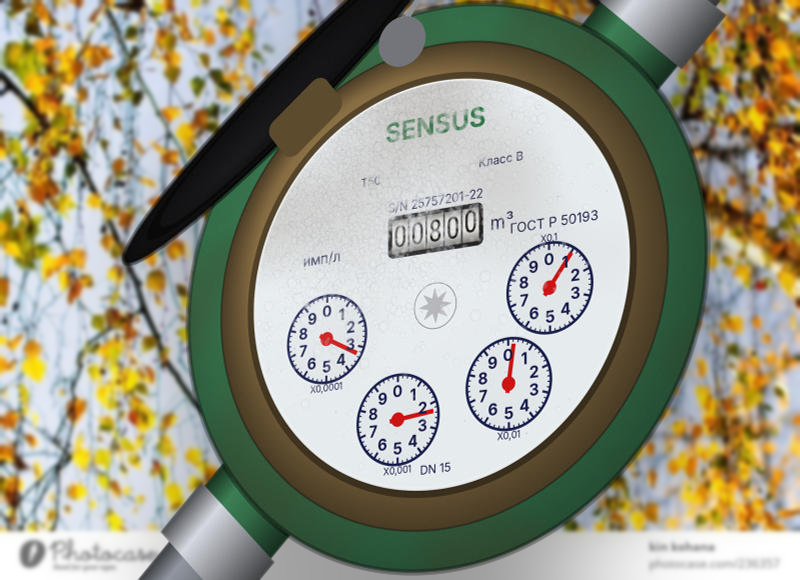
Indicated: 800.1023m³
